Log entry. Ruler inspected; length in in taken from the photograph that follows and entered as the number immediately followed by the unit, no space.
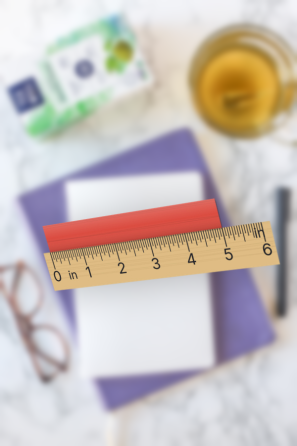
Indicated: 5in
